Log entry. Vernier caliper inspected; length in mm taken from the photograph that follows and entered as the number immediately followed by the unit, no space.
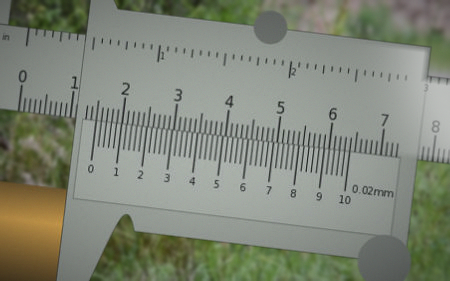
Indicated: 15.0mm
